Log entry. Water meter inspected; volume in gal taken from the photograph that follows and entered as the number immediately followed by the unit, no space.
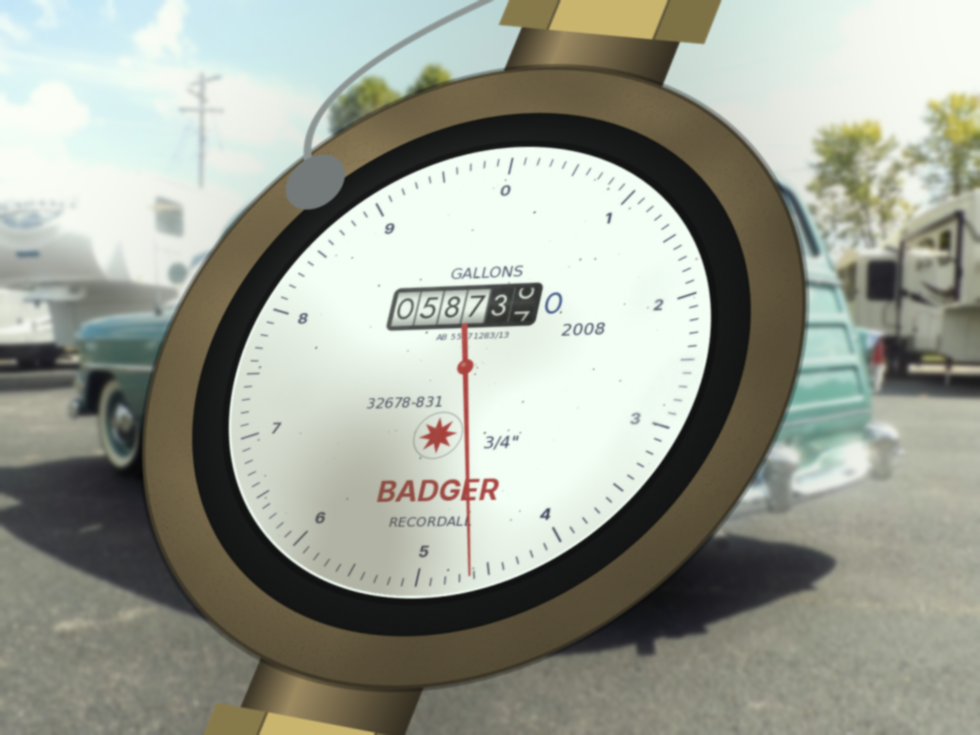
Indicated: 587364.6gal
